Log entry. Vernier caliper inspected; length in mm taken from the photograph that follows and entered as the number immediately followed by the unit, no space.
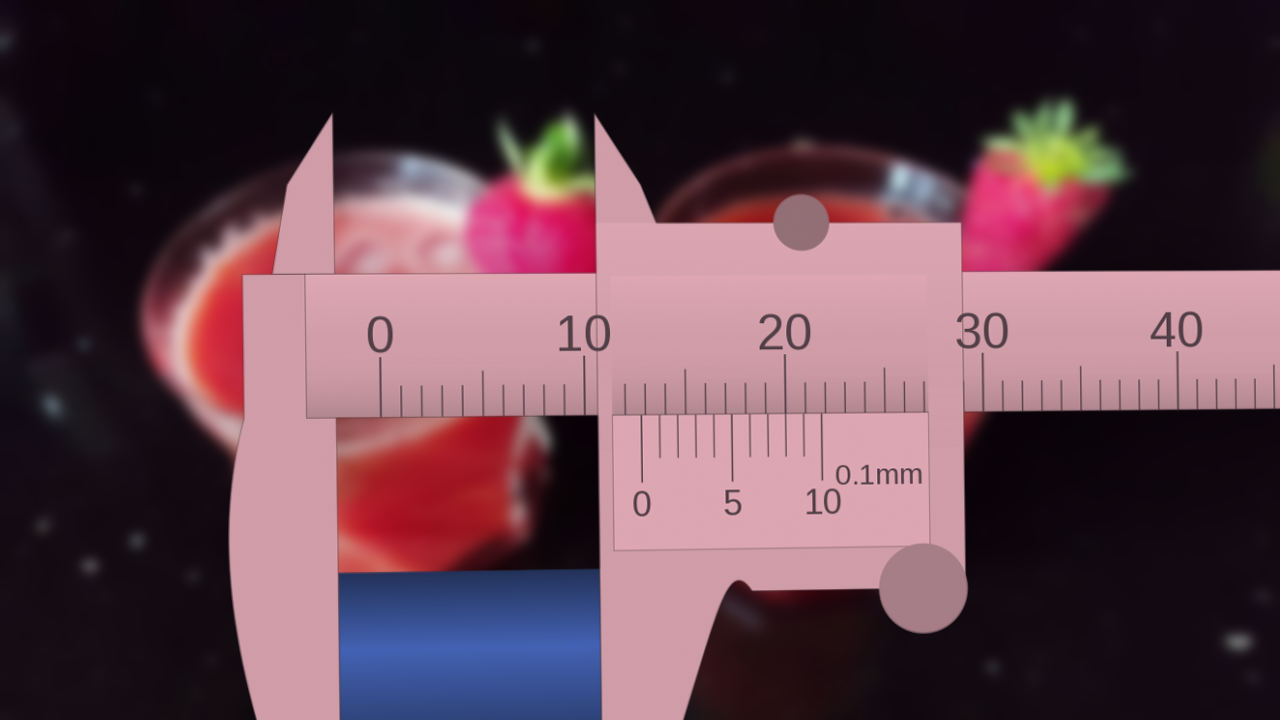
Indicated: 12.8mm
